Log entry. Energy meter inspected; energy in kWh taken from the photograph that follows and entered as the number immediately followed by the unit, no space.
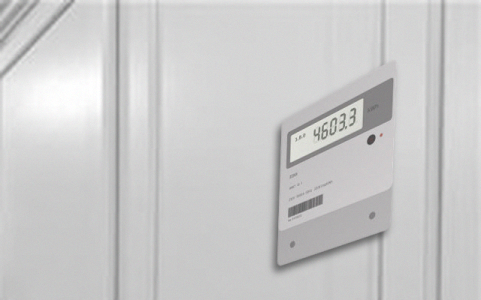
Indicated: 4603.3kWh
